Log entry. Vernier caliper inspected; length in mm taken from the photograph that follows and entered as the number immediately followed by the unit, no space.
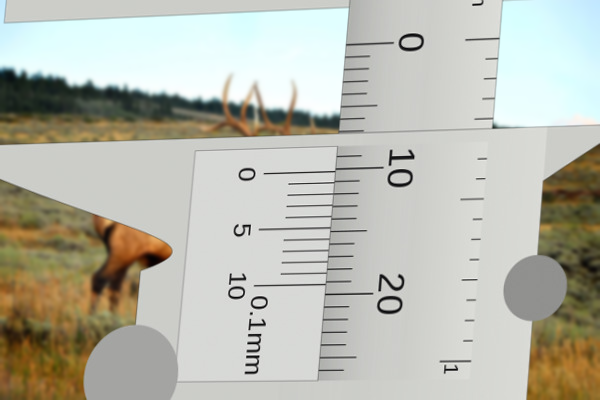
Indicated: 10.2mm
